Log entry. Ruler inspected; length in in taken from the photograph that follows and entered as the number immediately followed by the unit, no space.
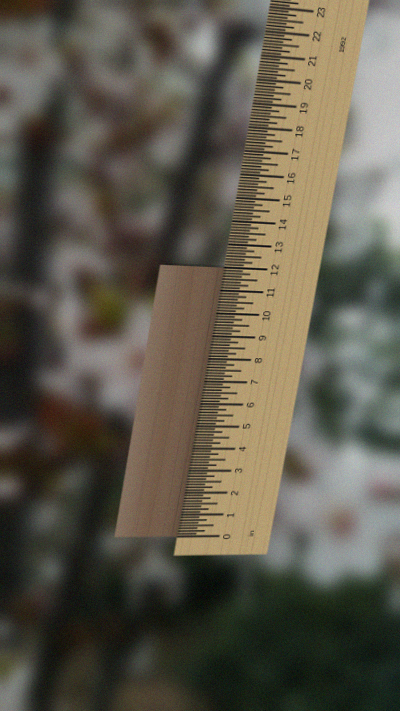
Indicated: 12in
